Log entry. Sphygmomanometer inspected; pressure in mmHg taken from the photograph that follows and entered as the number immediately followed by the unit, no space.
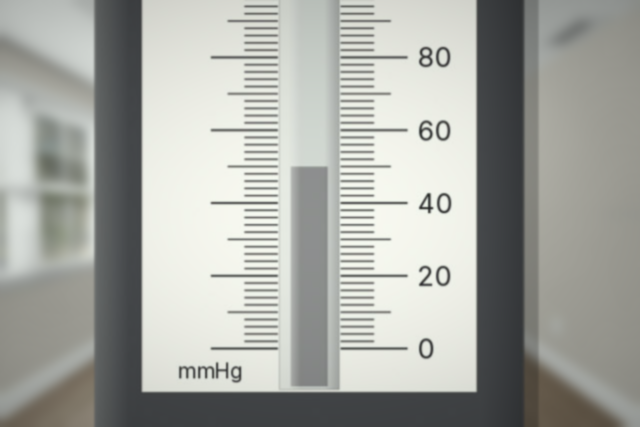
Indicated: 50mmHg
